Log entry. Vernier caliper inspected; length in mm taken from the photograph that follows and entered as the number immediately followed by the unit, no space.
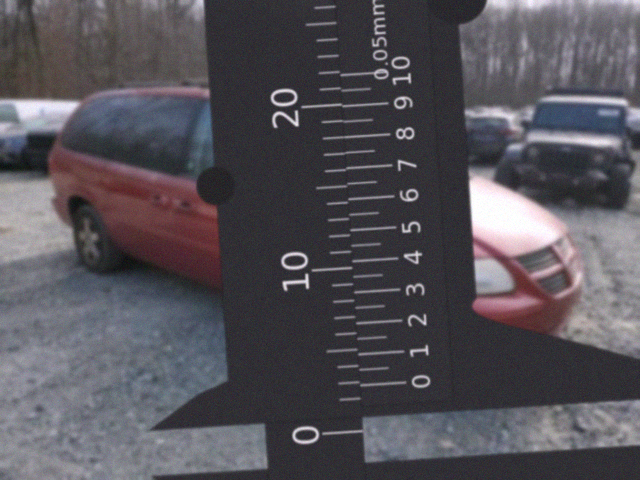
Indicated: 2.8mm
